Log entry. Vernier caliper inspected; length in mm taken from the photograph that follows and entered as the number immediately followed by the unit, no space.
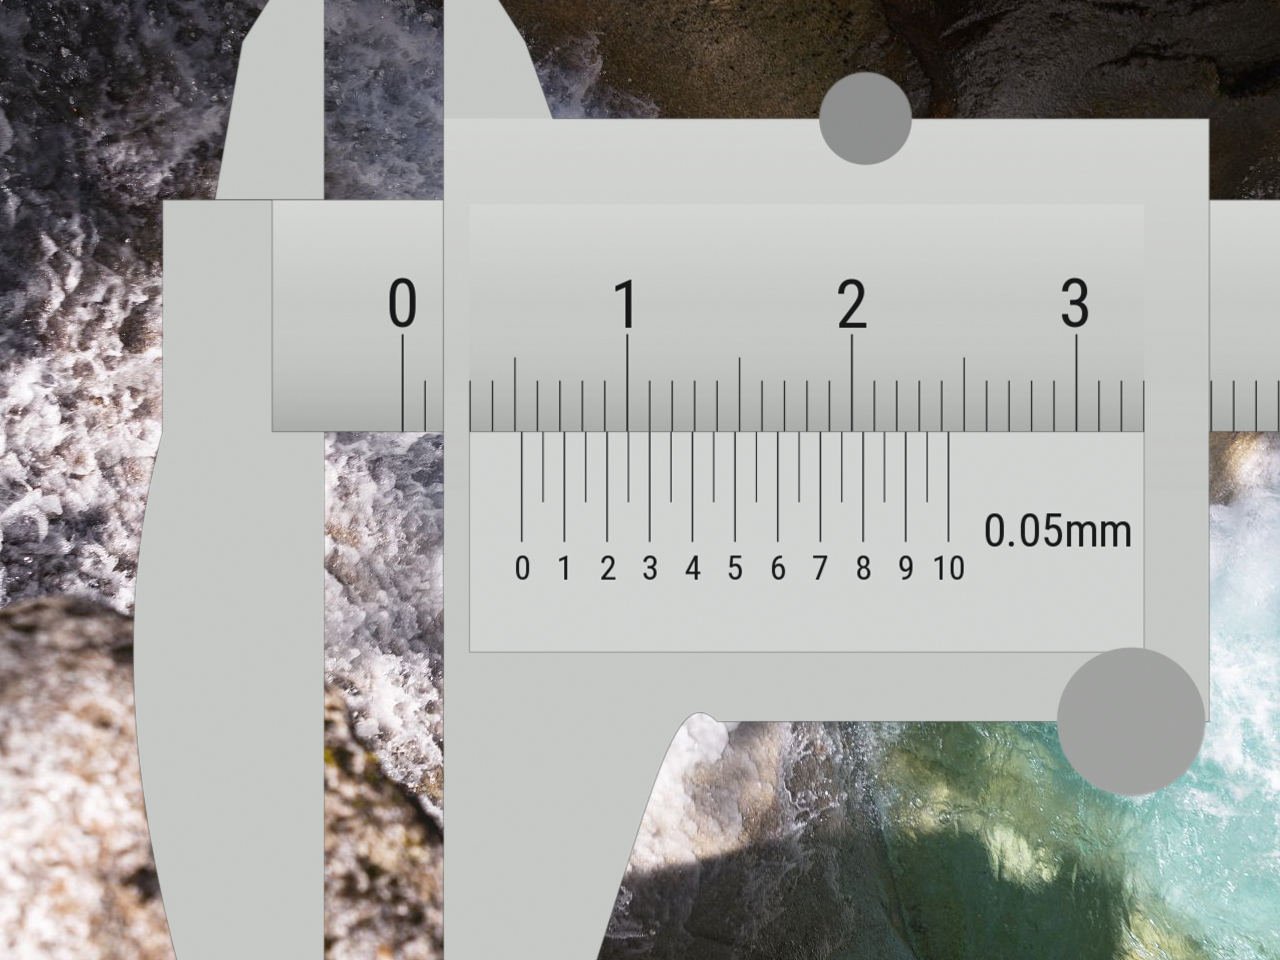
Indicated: 5.3mm
